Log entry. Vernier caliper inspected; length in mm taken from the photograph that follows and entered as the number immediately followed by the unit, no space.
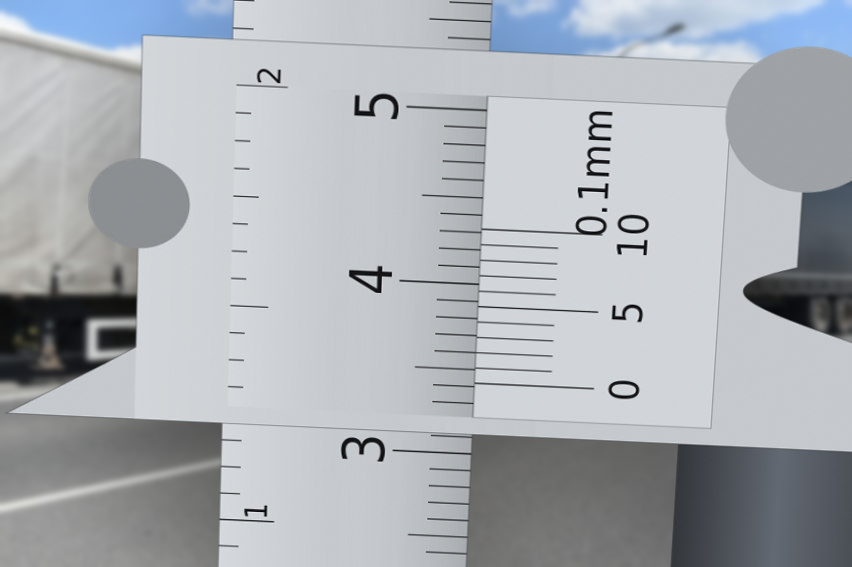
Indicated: 34.2mm
